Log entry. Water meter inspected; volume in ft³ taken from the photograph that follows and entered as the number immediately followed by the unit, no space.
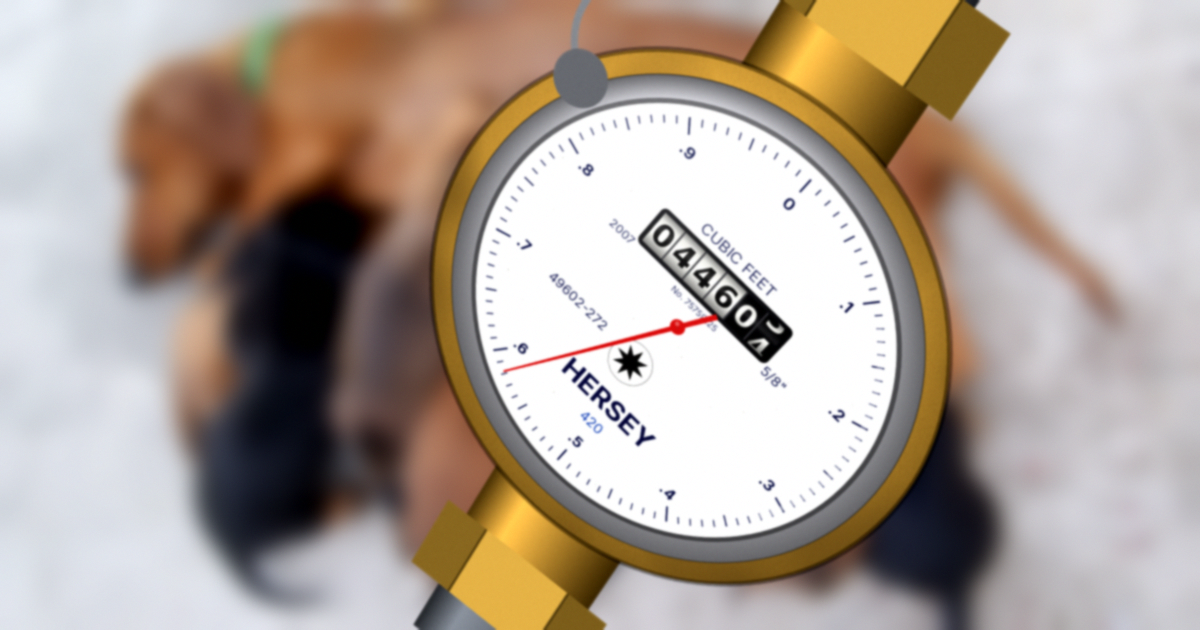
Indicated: 44603.58ft³
